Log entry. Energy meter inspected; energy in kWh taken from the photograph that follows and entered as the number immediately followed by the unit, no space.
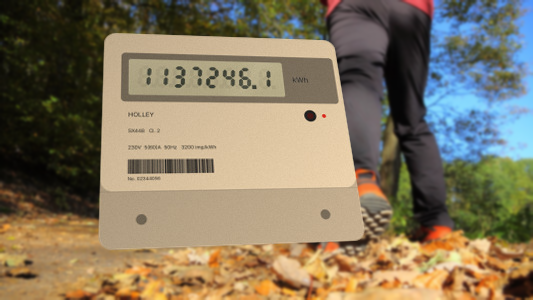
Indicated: 1137246.1kWh
